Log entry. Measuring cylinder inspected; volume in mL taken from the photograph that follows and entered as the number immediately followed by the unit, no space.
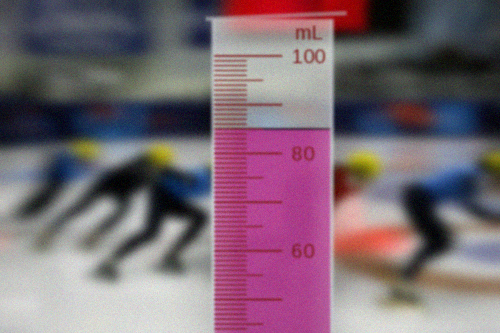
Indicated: 85mL
